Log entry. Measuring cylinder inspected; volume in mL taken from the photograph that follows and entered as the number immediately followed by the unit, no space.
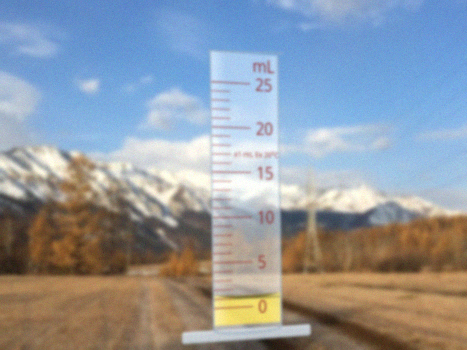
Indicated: 1mL
